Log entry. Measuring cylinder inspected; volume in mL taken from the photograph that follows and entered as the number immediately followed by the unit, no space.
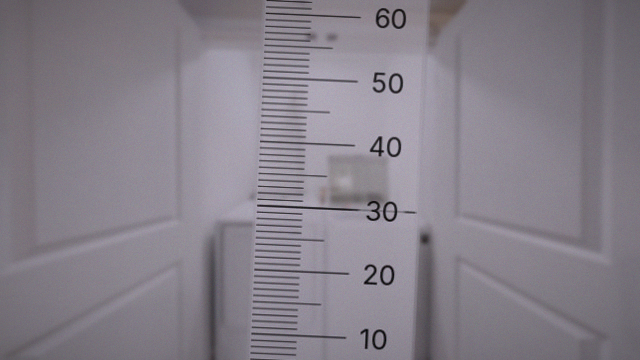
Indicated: 30mL
